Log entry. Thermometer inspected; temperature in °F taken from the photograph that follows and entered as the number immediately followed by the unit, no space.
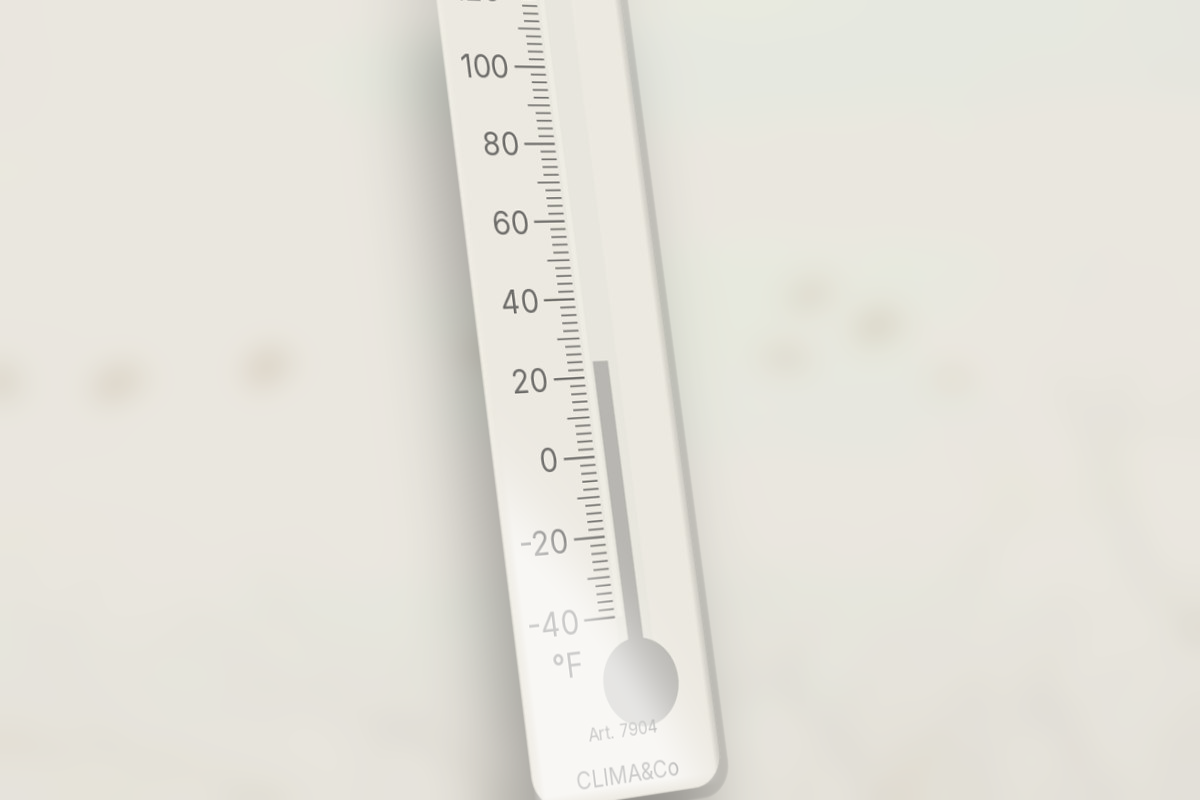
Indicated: 24°F
